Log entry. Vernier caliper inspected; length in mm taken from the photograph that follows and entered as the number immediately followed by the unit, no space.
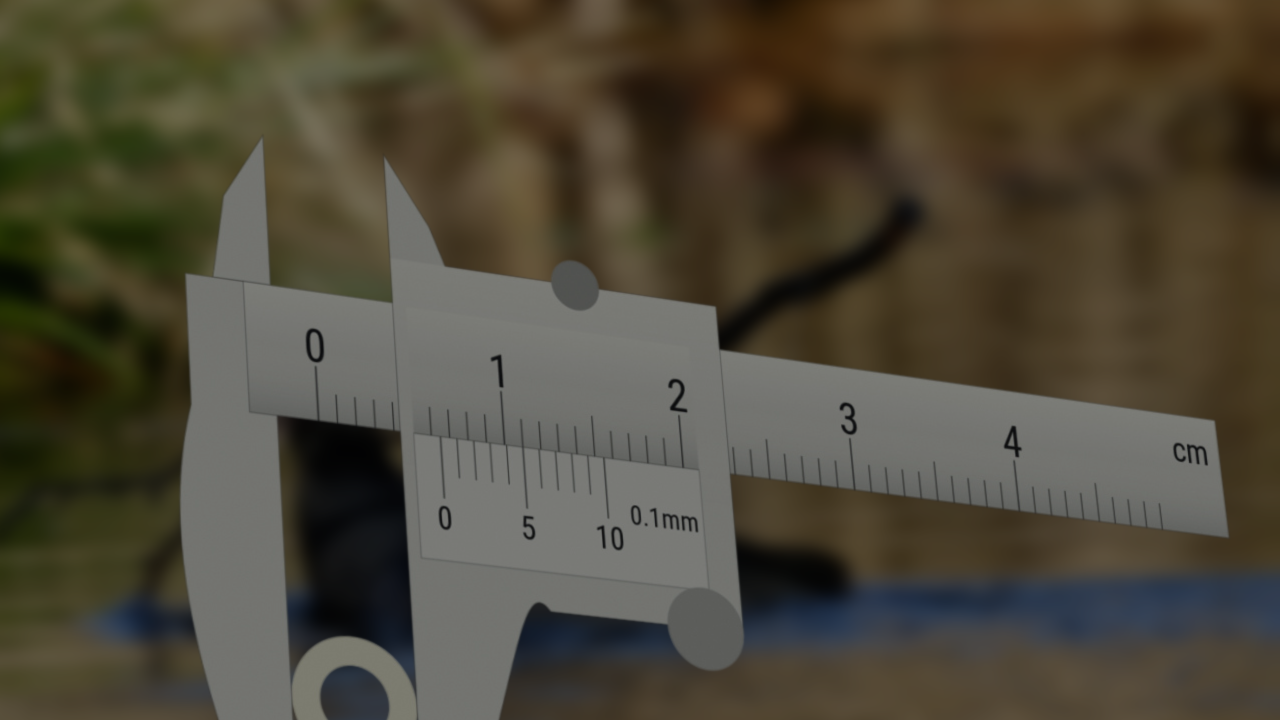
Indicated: 6.5mm
